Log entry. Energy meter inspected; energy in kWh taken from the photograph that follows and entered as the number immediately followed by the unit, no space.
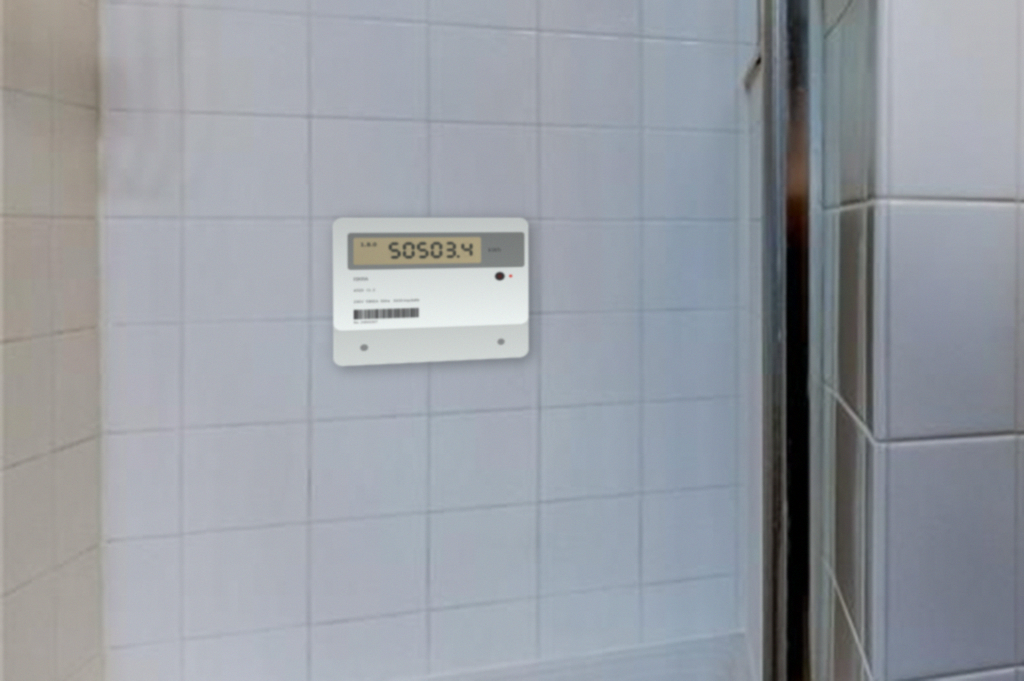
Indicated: 50503.4kWh
